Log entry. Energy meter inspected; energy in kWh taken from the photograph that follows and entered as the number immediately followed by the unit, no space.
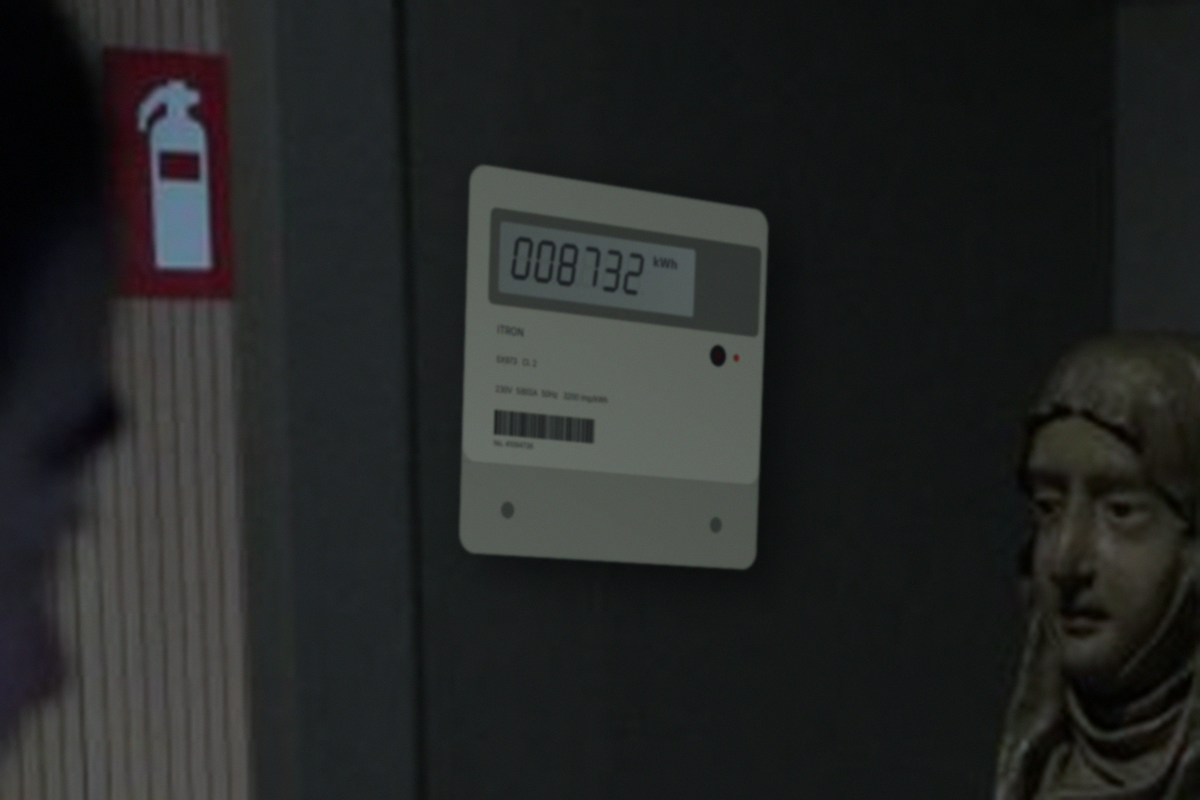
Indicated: 8732kWh
